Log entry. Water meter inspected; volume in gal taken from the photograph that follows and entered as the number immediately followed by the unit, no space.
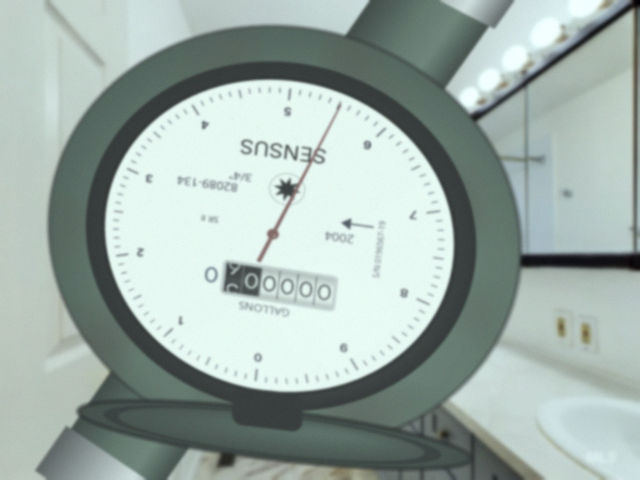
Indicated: 55.5gal
